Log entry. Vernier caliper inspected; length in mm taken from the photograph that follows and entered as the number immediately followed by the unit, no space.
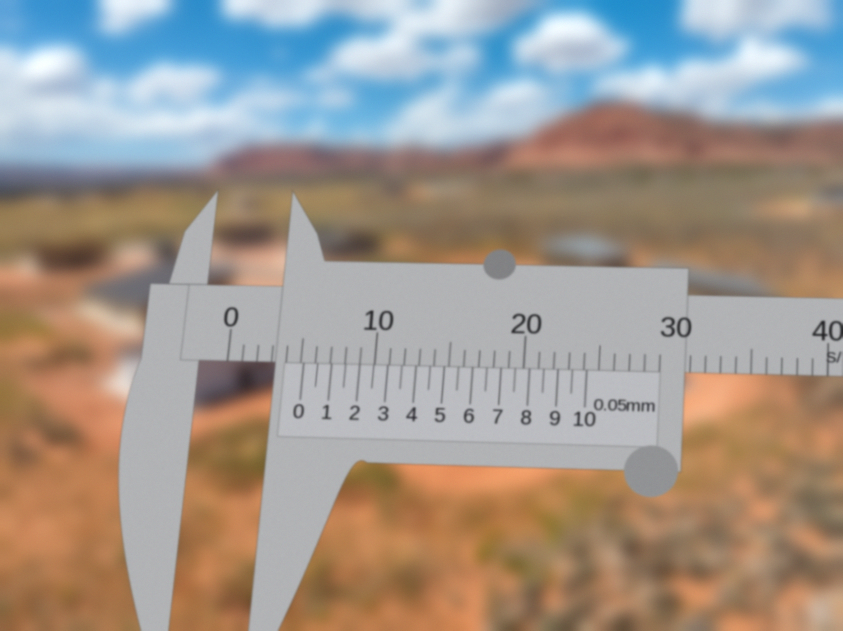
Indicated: 5.2mm
